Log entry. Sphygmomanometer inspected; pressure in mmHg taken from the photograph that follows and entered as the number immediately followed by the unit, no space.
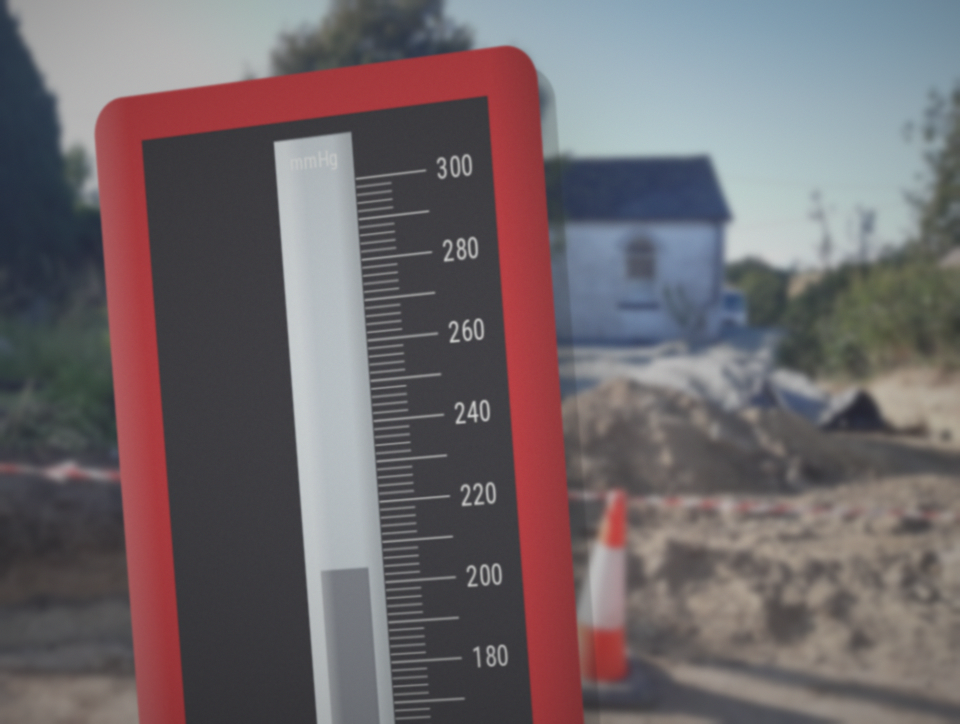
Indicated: 204mmHg
